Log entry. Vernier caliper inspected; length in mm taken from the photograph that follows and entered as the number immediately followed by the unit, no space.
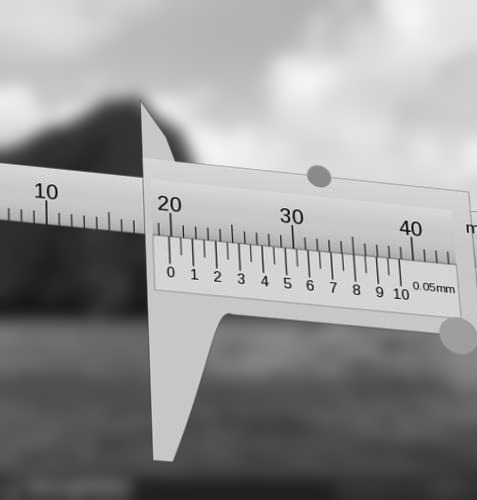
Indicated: 19.8mm
